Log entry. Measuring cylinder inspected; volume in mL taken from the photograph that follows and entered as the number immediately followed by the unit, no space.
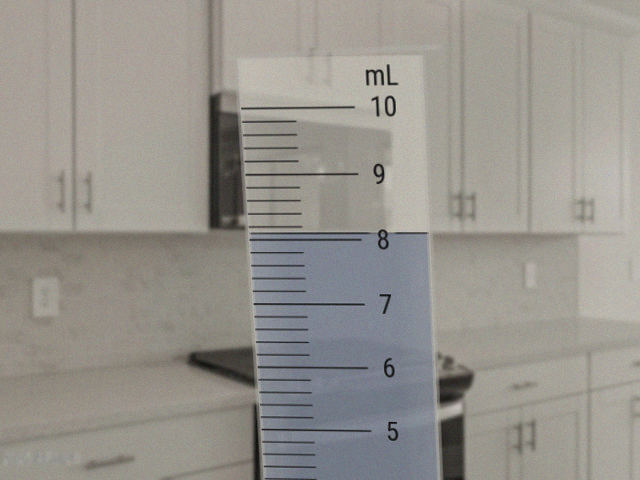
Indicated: 8.1mL
